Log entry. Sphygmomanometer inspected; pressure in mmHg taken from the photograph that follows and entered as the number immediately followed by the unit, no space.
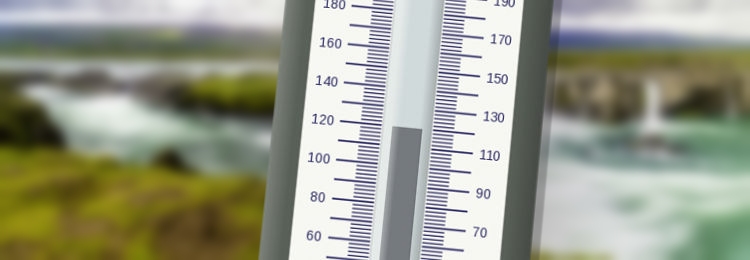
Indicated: 120mmHg
